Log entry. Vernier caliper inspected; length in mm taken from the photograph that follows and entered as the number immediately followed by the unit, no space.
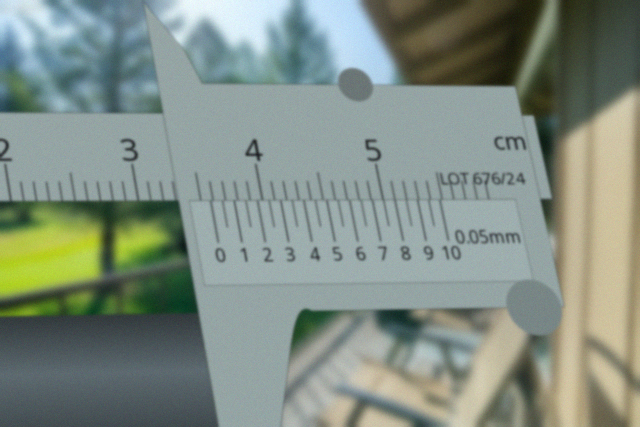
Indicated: 35.8mm
